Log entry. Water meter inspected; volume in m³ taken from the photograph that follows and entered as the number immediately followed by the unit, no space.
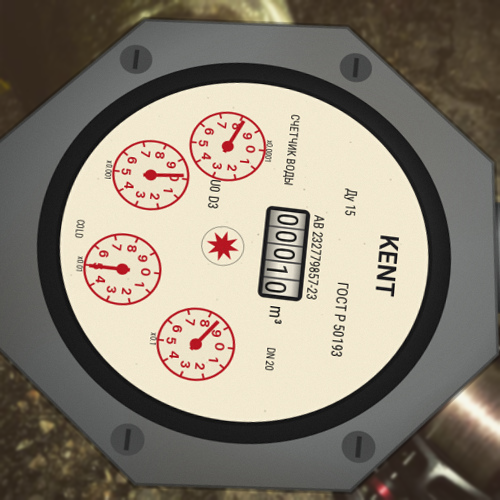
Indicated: 9.8498m³
